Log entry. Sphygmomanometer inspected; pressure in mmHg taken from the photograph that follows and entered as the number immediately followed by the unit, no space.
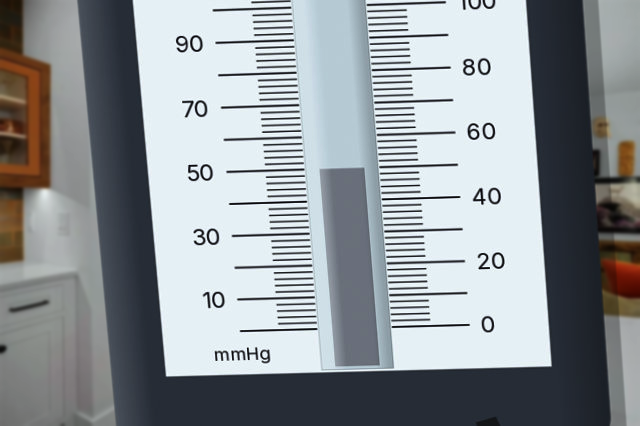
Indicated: 50mmHg
